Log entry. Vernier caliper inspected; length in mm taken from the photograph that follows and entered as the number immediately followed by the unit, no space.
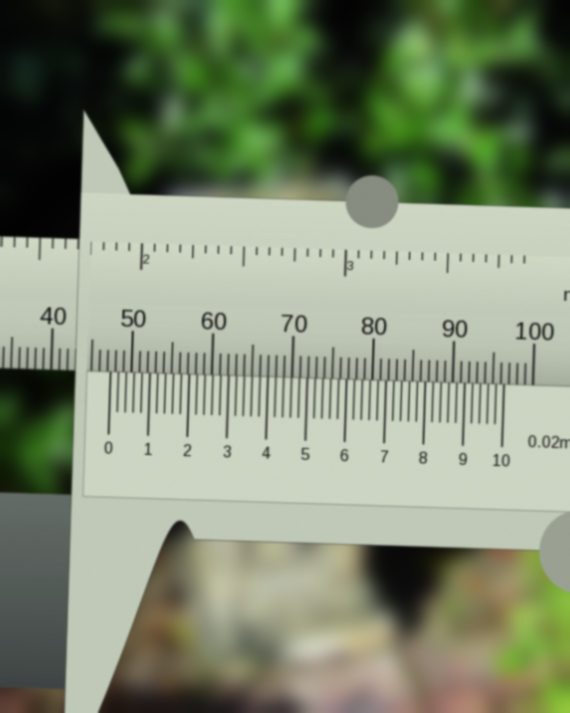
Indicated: 47.4mm
